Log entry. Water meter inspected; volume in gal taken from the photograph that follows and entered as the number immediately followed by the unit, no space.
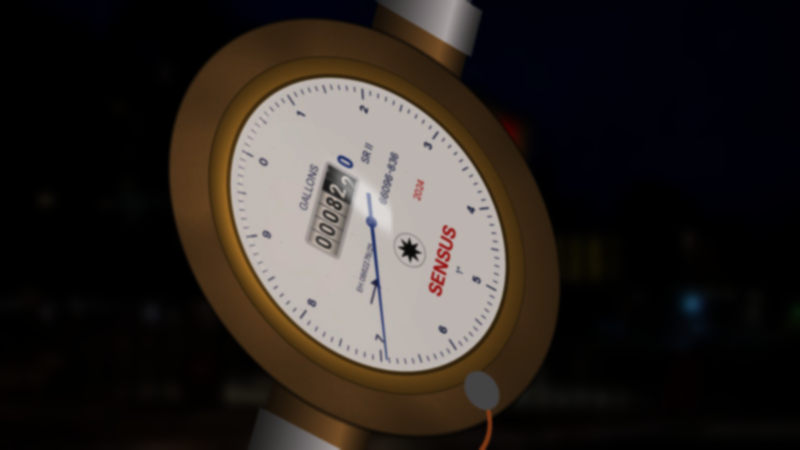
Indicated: 8216.9gal
